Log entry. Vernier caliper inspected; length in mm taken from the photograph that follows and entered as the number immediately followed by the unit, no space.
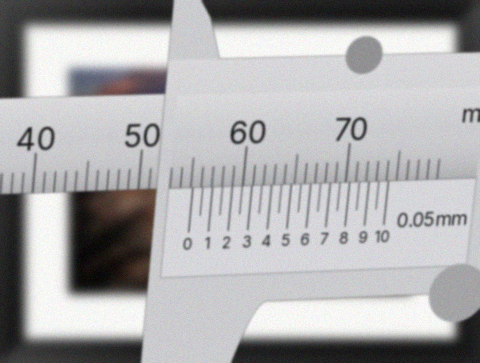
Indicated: 55.2mm
